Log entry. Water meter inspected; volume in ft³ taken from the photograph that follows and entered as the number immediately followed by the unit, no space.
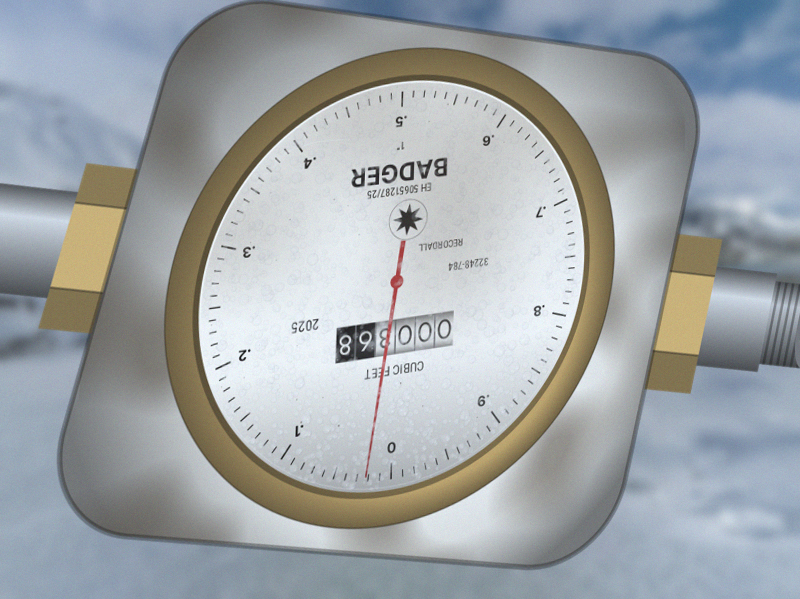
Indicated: 368.02ft³
